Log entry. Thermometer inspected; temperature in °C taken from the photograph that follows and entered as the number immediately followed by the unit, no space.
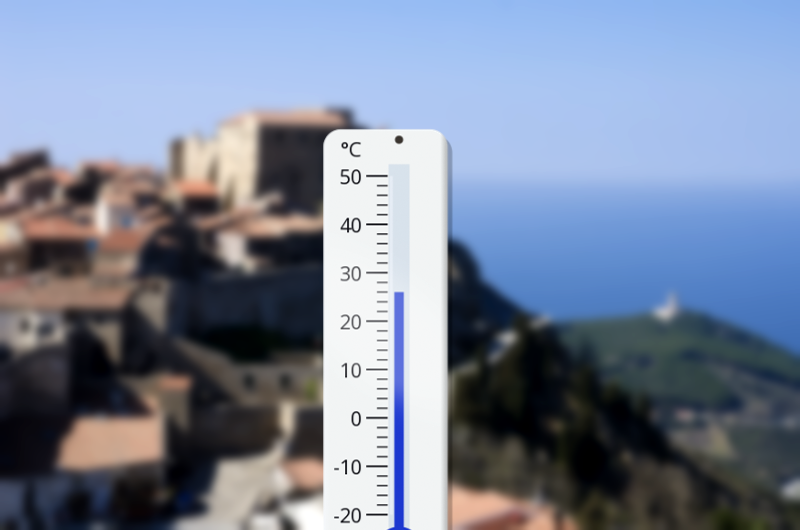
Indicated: 26°C
